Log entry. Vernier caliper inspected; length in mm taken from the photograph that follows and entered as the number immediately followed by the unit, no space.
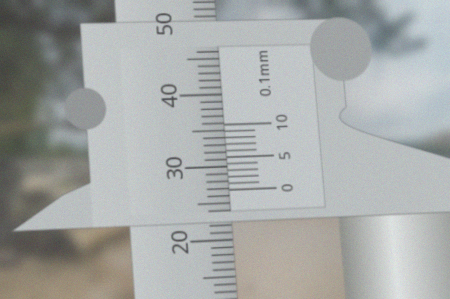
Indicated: 26.8mm
